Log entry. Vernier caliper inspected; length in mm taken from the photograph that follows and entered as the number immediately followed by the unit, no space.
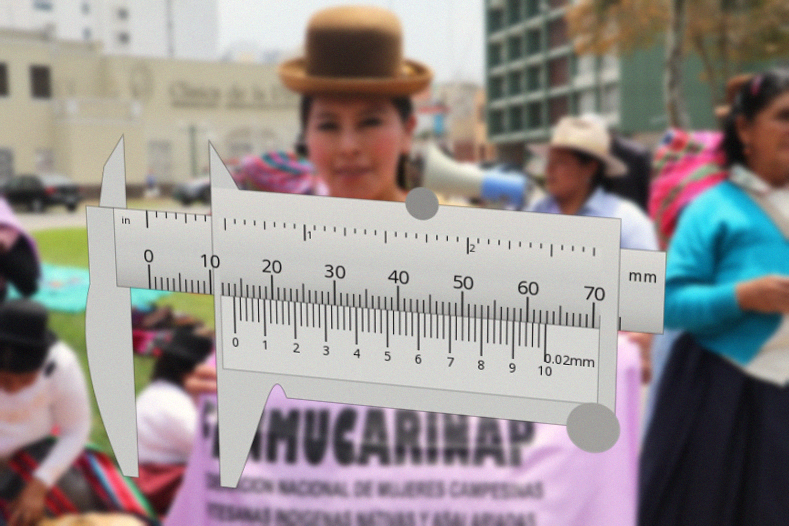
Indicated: 13.8mm
